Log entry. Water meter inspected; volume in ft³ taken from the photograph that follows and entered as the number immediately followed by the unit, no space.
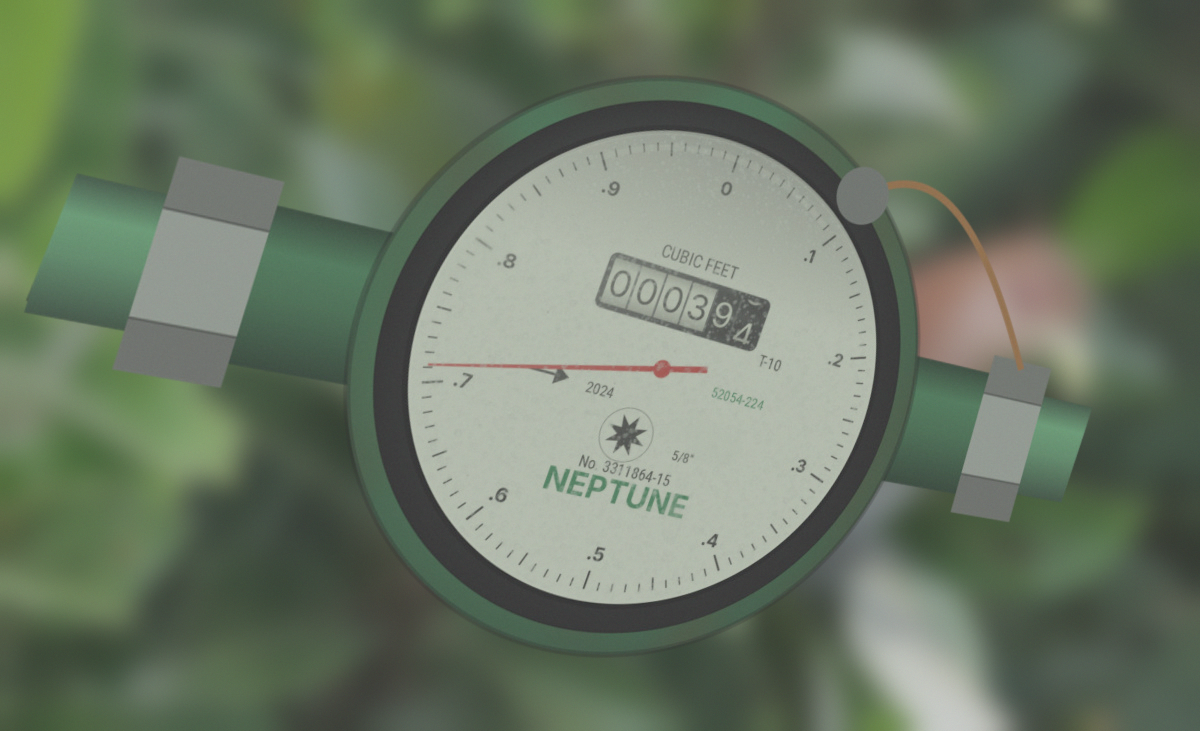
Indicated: 393.71ft³
